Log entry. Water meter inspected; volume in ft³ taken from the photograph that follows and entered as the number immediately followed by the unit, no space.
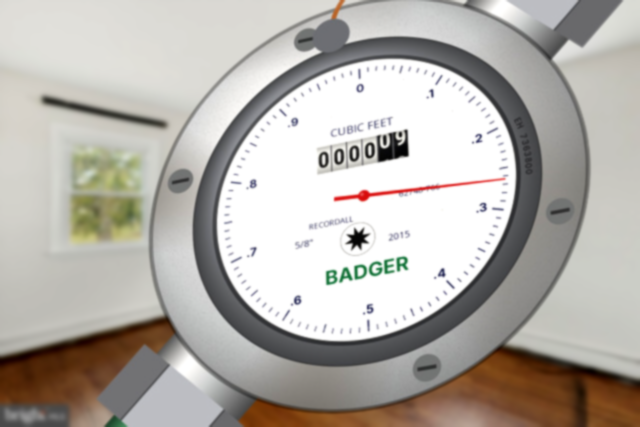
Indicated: 9.26ft³
